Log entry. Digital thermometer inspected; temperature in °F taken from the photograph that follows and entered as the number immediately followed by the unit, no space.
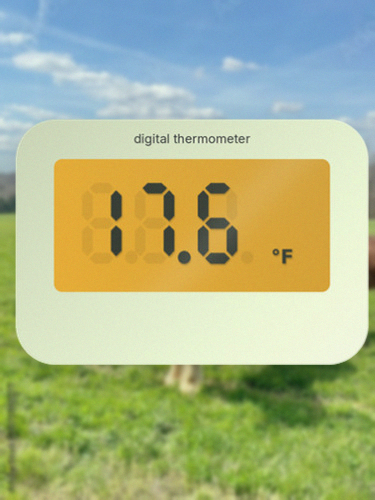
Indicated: 17.6°F
